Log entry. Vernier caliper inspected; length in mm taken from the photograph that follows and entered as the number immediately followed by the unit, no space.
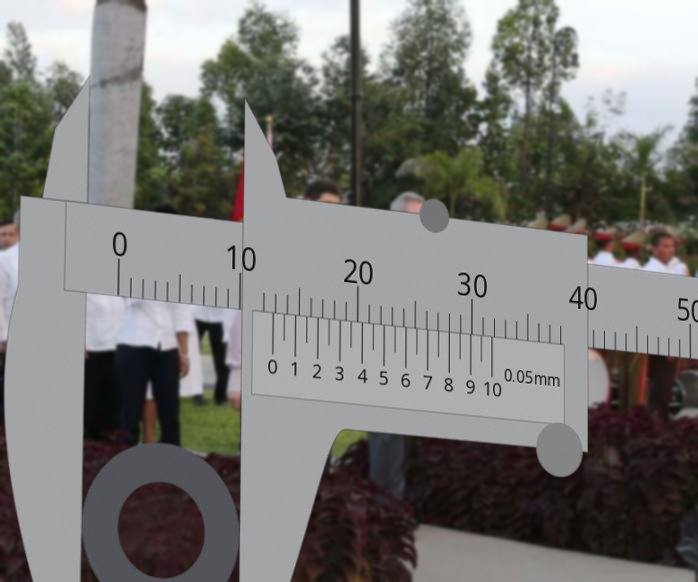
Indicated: 12.8mm
